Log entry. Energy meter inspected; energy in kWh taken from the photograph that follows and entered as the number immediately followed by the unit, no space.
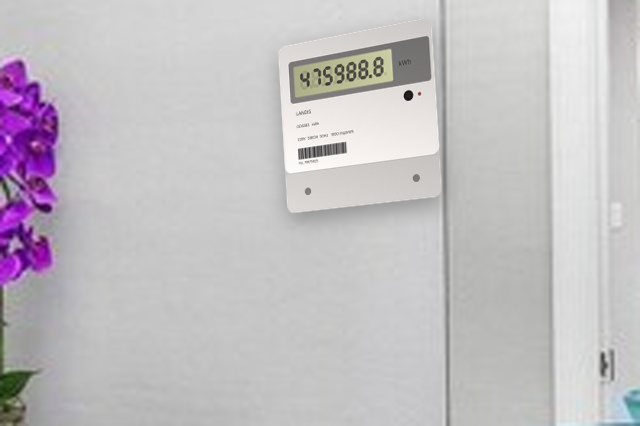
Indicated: 475988.8kWh
